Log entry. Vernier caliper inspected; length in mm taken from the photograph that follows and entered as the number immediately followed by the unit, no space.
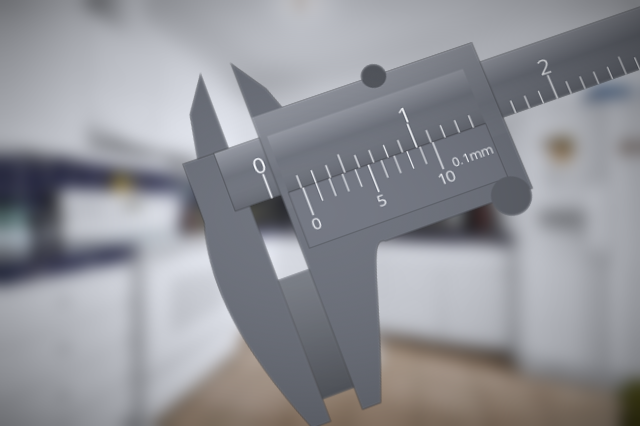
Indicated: 2.1mm
